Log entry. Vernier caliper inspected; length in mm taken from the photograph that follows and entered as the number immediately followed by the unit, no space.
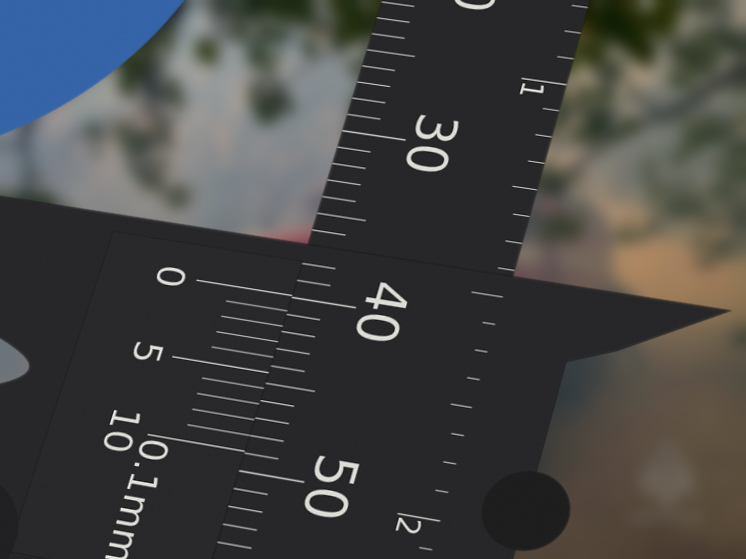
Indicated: 39.9mm
